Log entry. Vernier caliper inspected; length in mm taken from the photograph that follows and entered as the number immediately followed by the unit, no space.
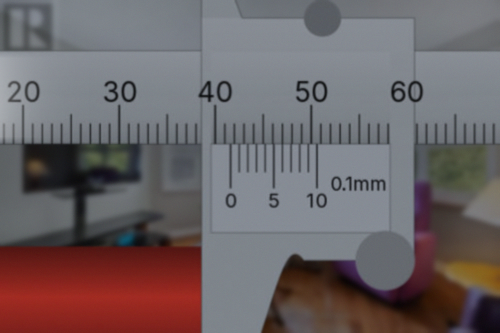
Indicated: 41.6mm
